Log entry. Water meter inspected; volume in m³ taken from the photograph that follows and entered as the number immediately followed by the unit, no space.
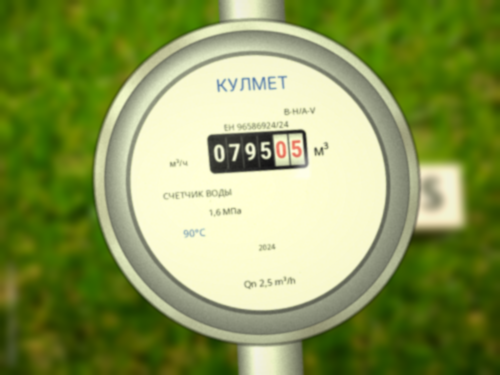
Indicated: 795.05m³
